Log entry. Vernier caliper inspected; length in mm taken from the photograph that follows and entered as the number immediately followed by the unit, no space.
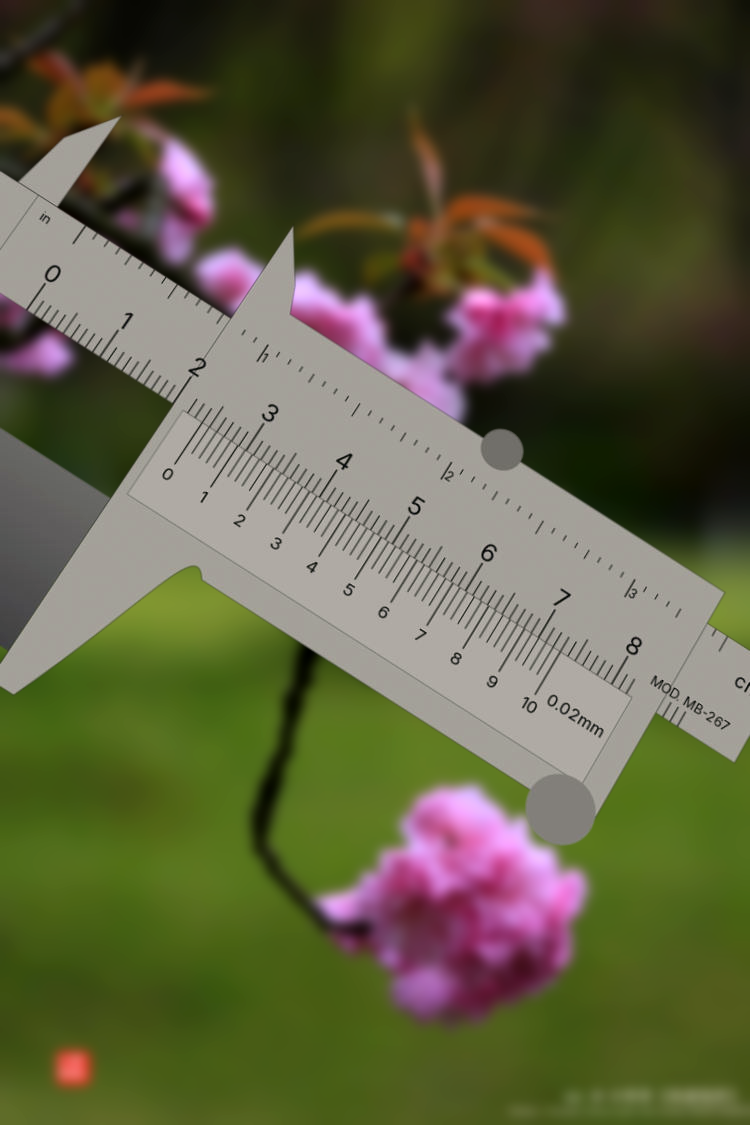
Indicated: 24.0mm
